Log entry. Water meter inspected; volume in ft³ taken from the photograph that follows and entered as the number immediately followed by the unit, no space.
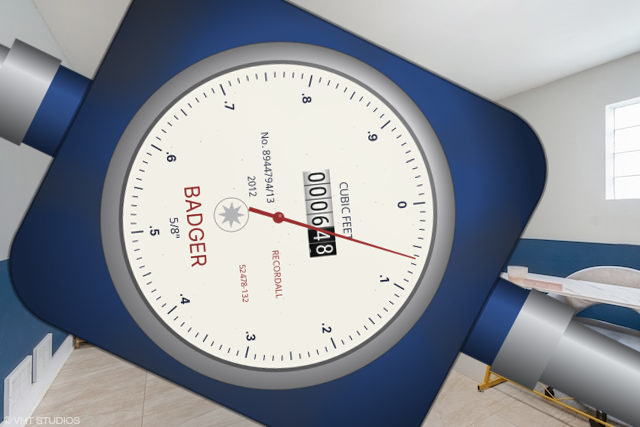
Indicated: 648.06ft³
